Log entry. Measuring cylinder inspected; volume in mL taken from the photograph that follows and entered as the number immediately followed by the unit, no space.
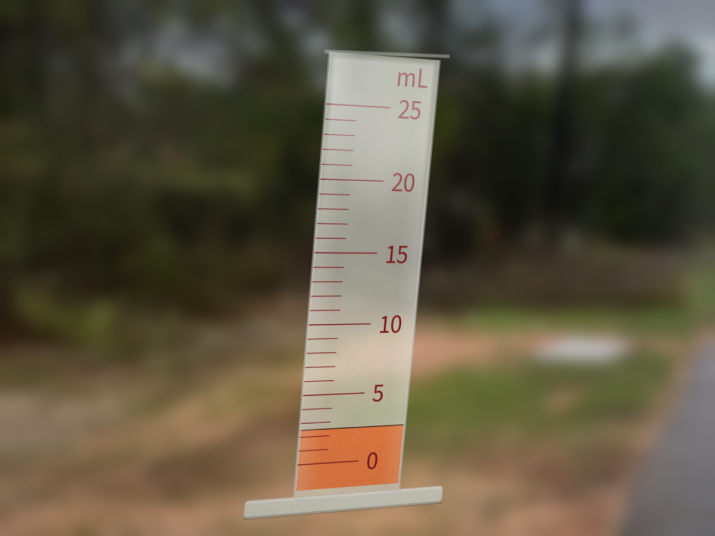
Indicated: 2.5mL
